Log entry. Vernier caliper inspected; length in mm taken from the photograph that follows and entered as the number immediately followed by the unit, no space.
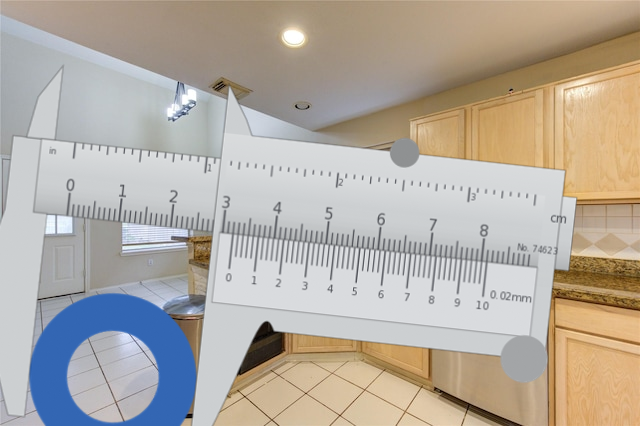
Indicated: 32.0mm
